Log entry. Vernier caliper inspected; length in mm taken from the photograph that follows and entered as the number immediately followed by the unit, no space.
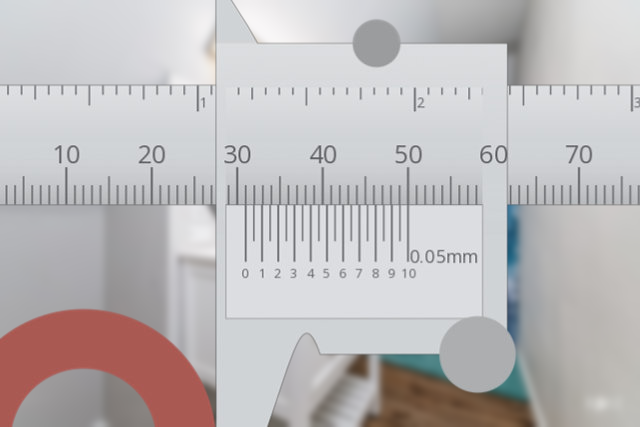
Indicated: 31.0mm
